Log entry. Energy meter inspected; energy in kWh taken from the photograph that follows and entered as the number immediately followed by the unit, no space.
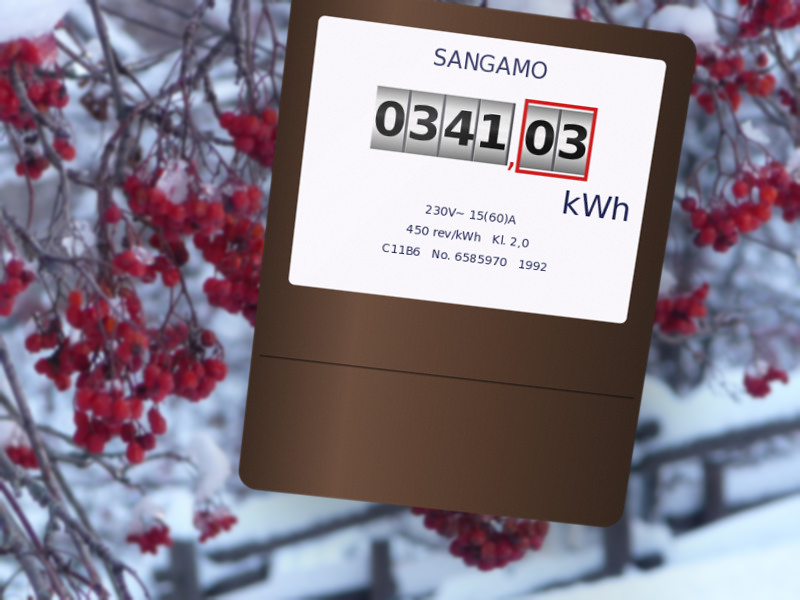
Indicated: 341.03kWh
